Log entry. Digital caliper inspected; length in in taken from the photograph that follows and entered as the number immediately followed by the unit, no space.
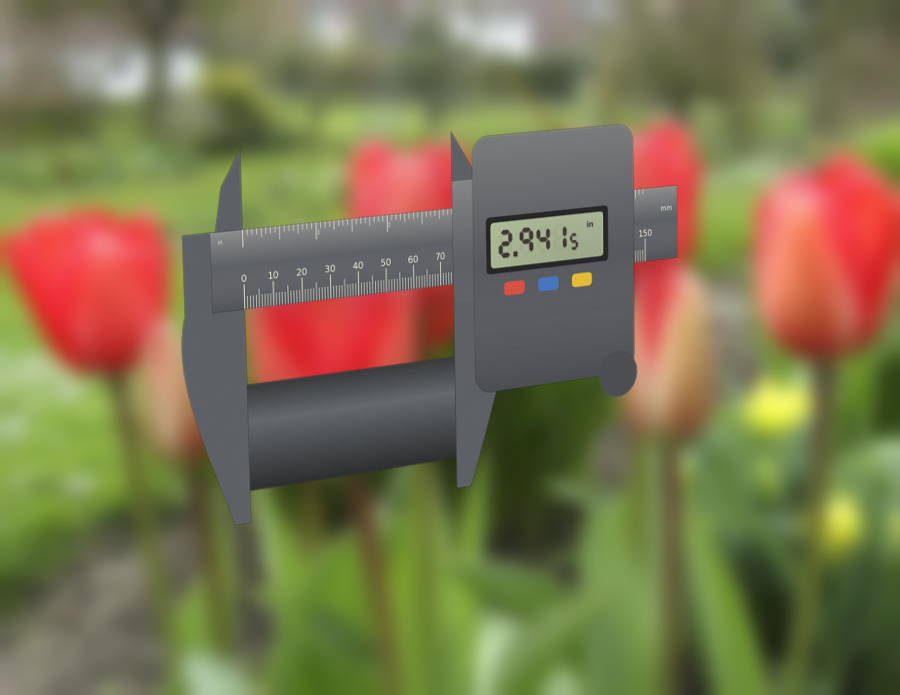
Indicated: 2.9415in
